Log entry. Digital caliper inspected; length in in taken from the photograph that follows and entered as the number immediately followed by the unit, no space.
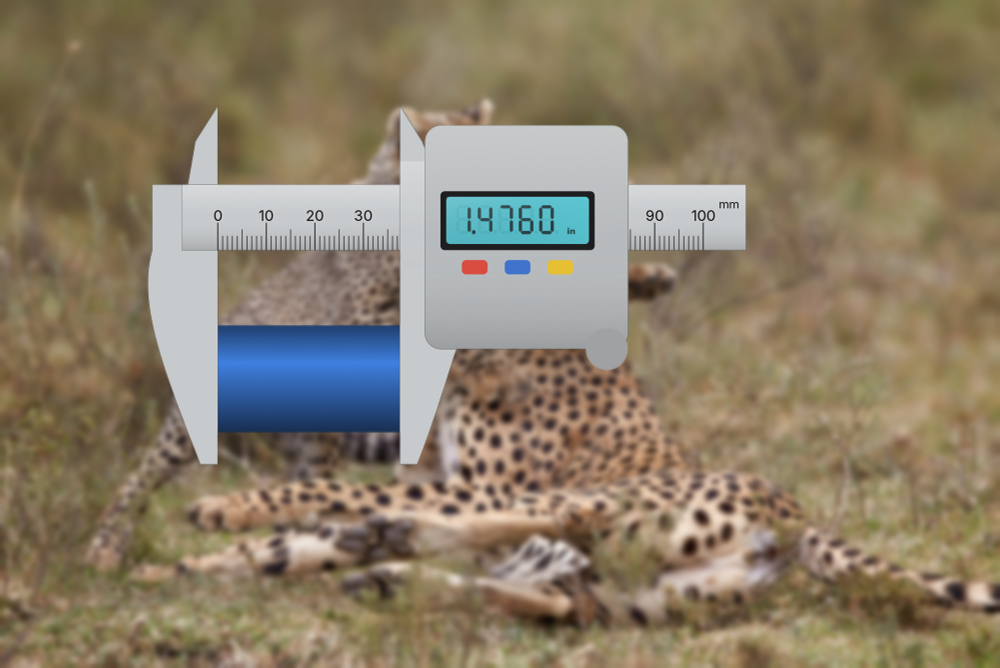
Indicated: 1.4760in
